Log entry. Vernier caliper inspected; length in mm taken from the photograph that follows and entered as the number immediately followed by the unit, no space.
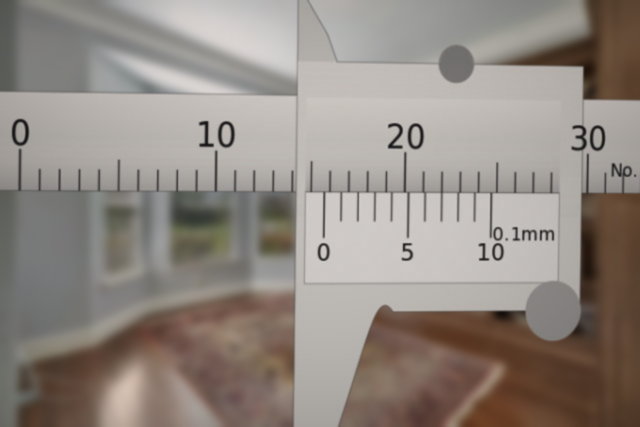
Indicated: 15.7mm
